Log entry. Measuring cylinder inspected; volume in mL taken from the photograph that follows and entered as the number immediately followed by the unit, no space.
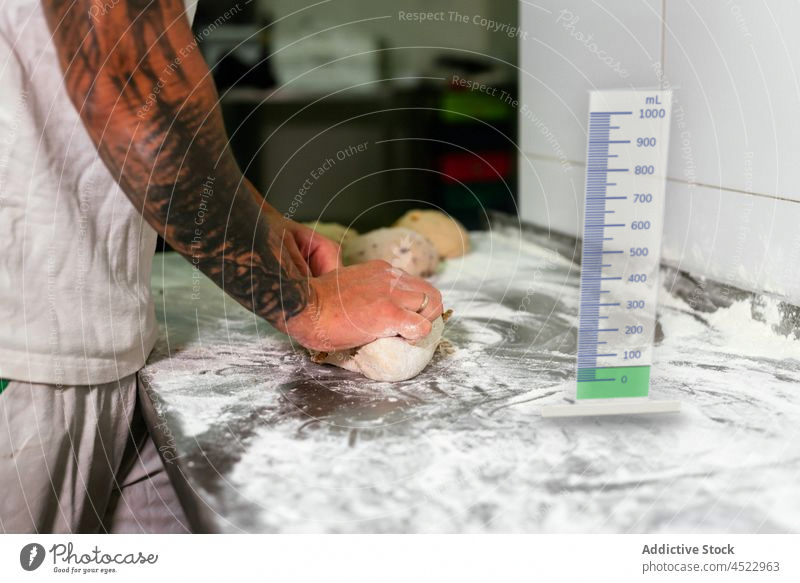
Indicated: 50mL
